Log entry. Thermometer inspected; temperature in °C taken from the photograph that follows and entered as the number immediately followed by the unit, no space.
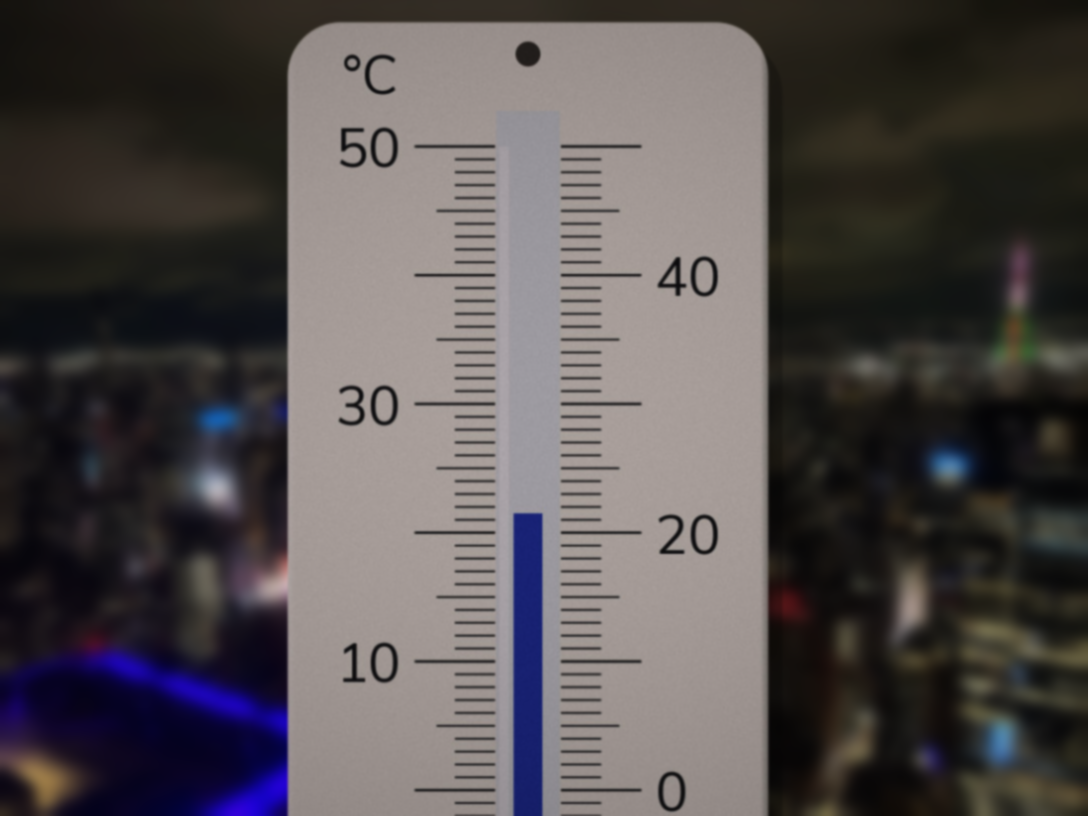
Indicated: 21.5°C
